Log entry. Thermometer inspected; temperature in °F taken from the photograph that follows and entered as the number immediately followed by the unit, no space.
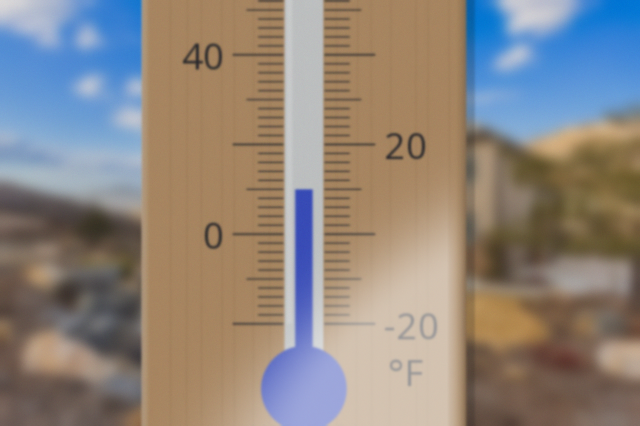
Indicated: 10°F
